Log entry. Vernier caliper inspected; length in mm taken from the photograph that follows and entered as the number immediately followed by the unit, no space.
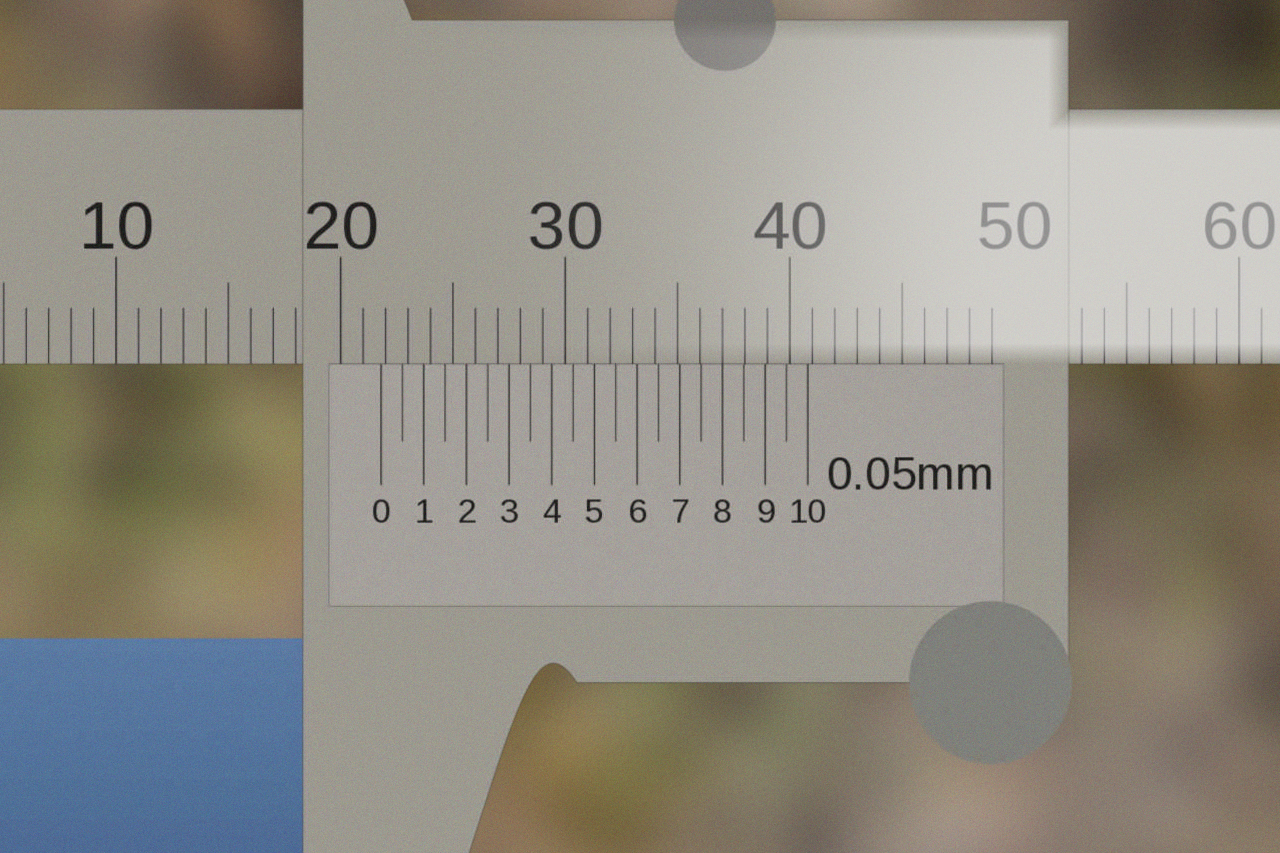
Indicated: 21.8mm
